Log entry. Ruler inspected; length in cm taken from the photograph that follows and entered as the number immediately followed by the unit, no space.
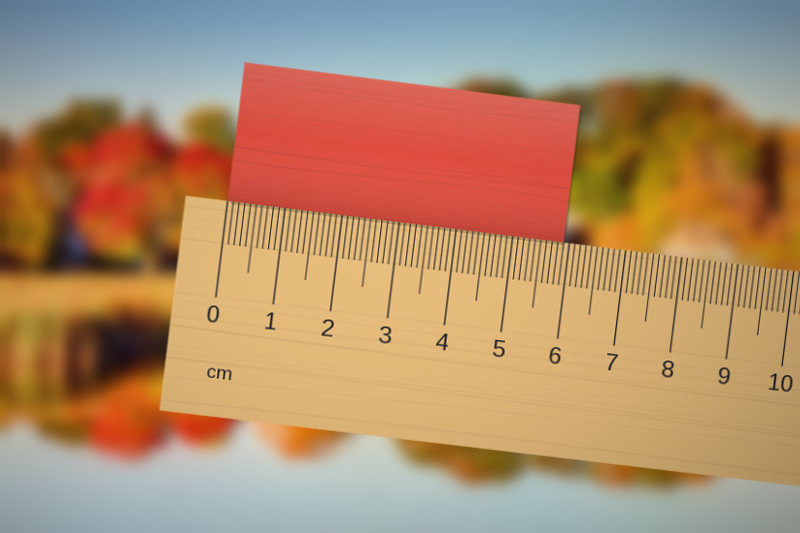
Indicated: 5.9cm
